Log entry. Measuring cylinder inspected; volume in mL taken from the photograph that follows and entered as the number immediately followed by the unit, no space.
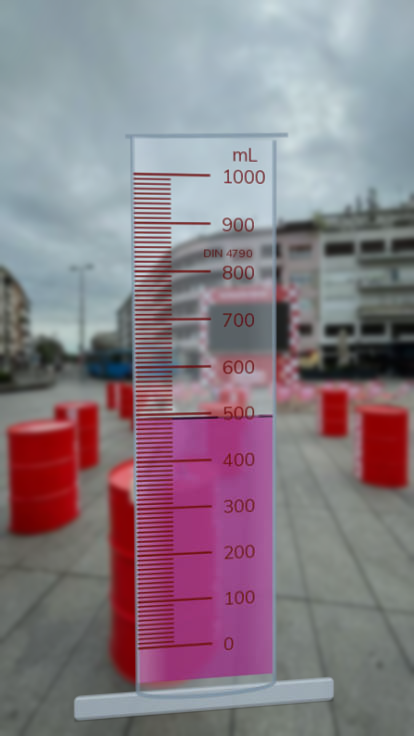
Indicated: 490mL
